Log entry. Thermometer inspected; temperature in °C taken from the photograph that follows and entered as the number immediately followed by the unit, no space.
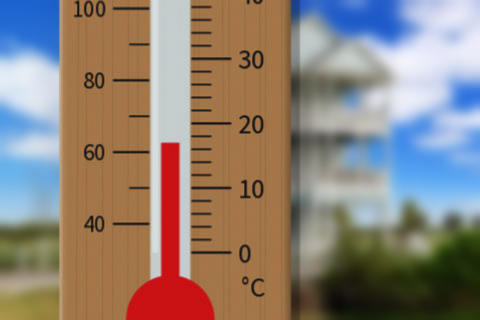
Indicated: 17°C
